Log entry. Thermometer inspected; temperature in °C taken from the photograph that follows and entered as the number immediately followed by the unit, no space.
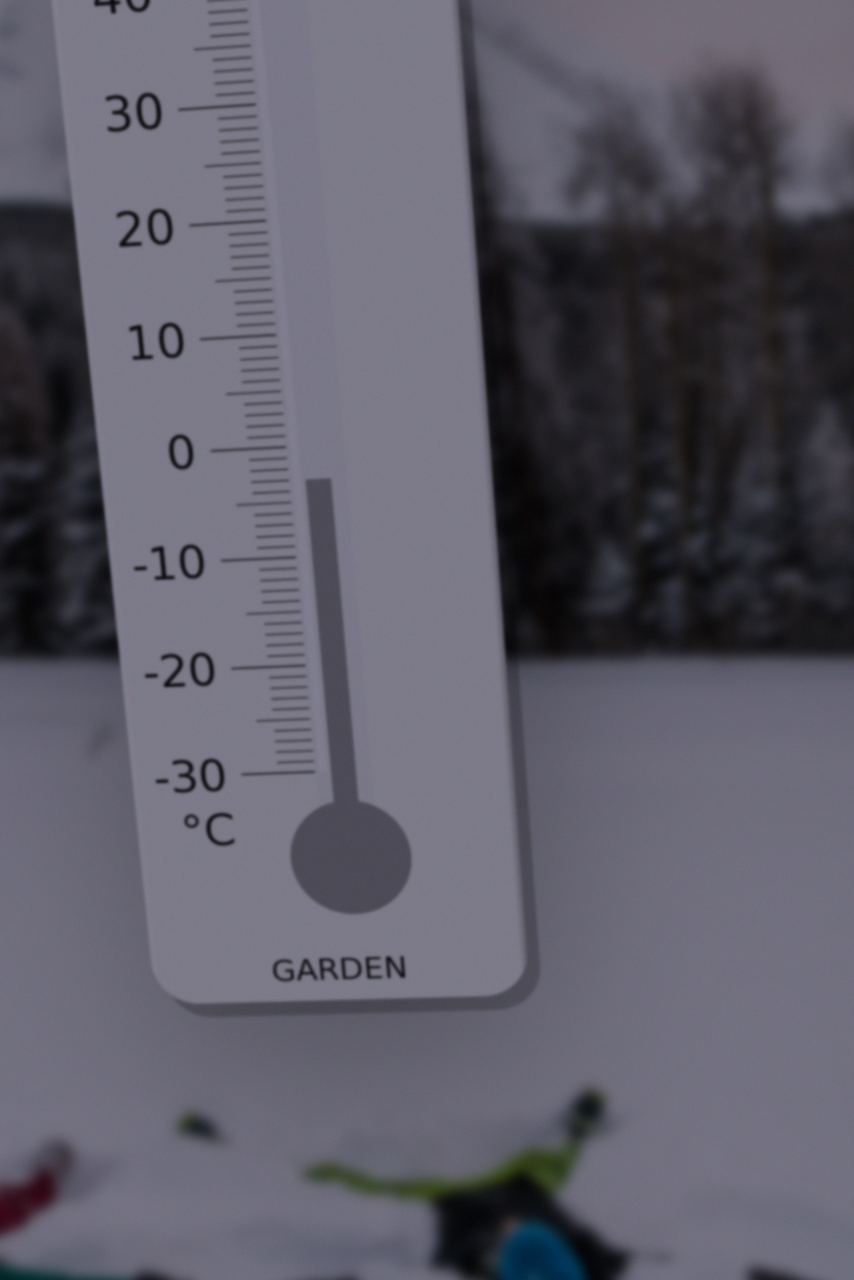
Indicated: -3°C
